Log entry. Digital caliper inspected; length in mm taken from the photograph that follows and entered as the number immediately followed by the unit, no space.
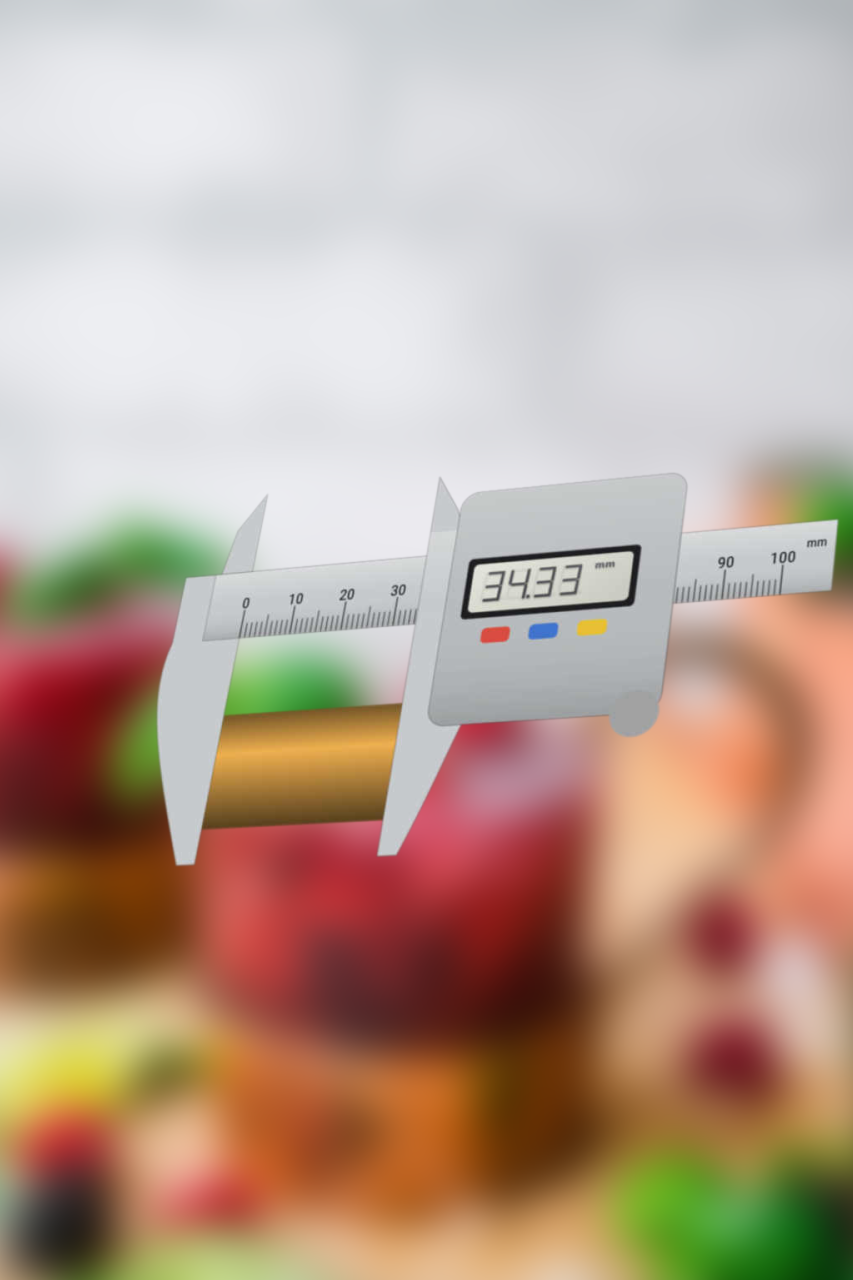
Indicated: 34.33mm
